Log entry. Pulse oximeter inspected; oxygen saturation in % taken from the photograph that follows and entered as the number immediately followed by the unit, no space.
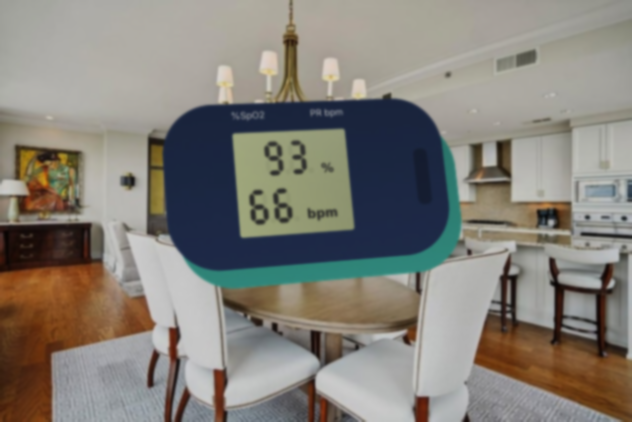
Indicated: 93%
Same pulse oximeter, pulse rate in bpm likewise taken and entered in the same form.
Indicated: 66bpm
